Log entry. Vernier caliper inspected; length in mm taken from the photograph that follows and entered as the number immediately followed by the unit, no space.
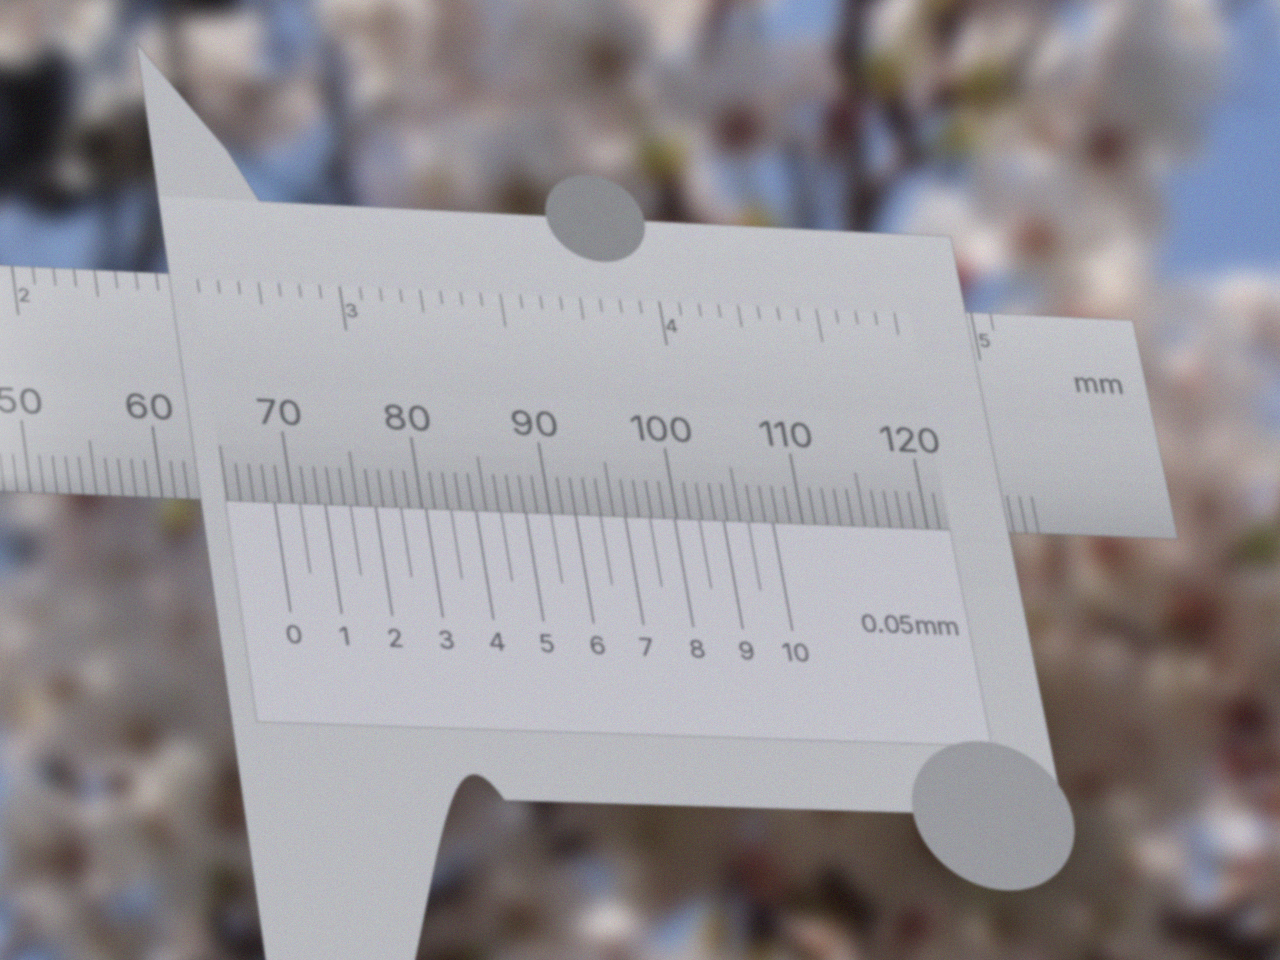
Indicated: 68.6mm
